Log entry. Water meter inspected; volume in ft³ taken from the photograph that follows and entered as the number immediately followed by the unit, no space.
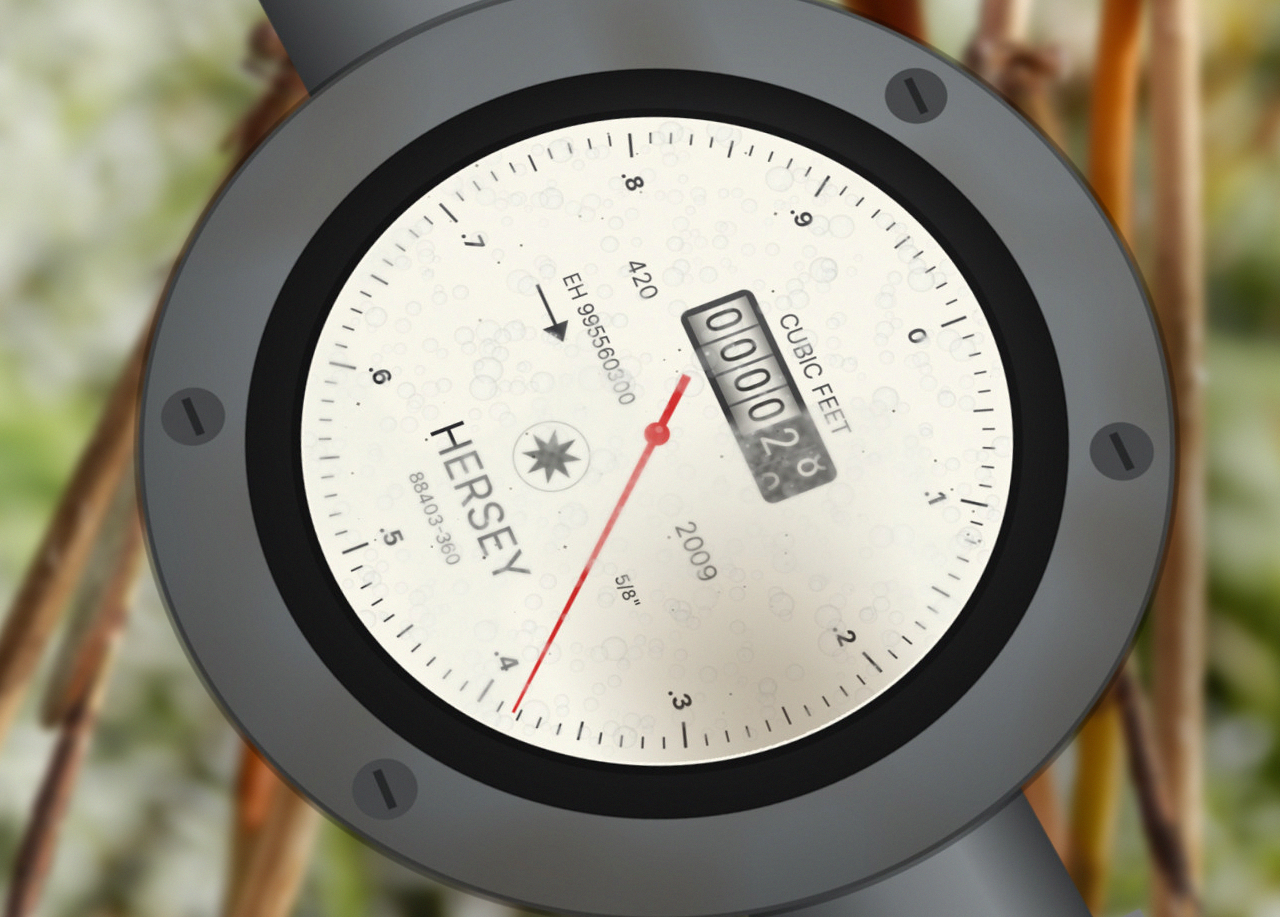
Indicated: 28.38ft³
